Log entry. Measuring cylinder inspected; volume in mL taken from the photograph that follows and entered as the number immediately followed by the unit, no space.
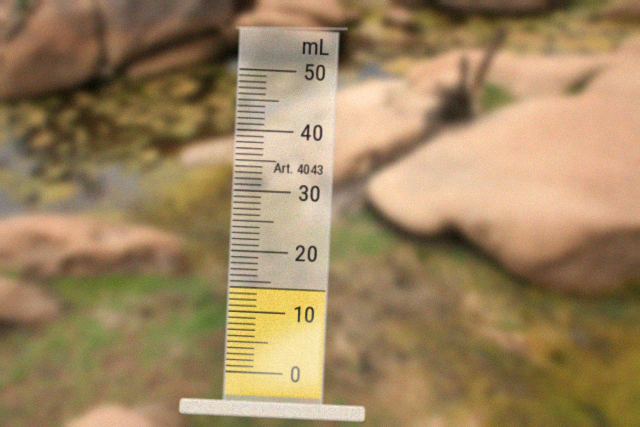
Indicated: 14mL
